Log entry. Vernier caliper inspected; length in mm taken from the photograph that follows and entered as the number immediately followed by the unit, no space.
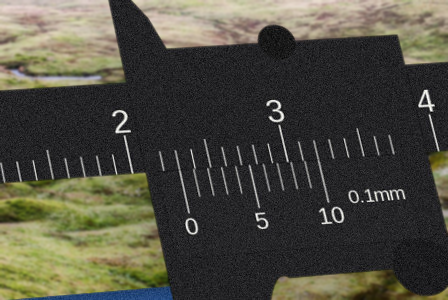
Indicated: 23.0mm
